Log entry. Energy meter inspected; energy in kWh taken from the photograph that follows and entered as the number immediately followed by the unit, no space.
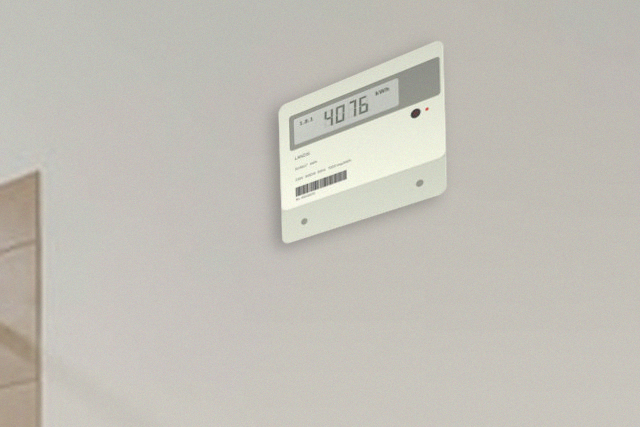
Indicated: 4076kWh
